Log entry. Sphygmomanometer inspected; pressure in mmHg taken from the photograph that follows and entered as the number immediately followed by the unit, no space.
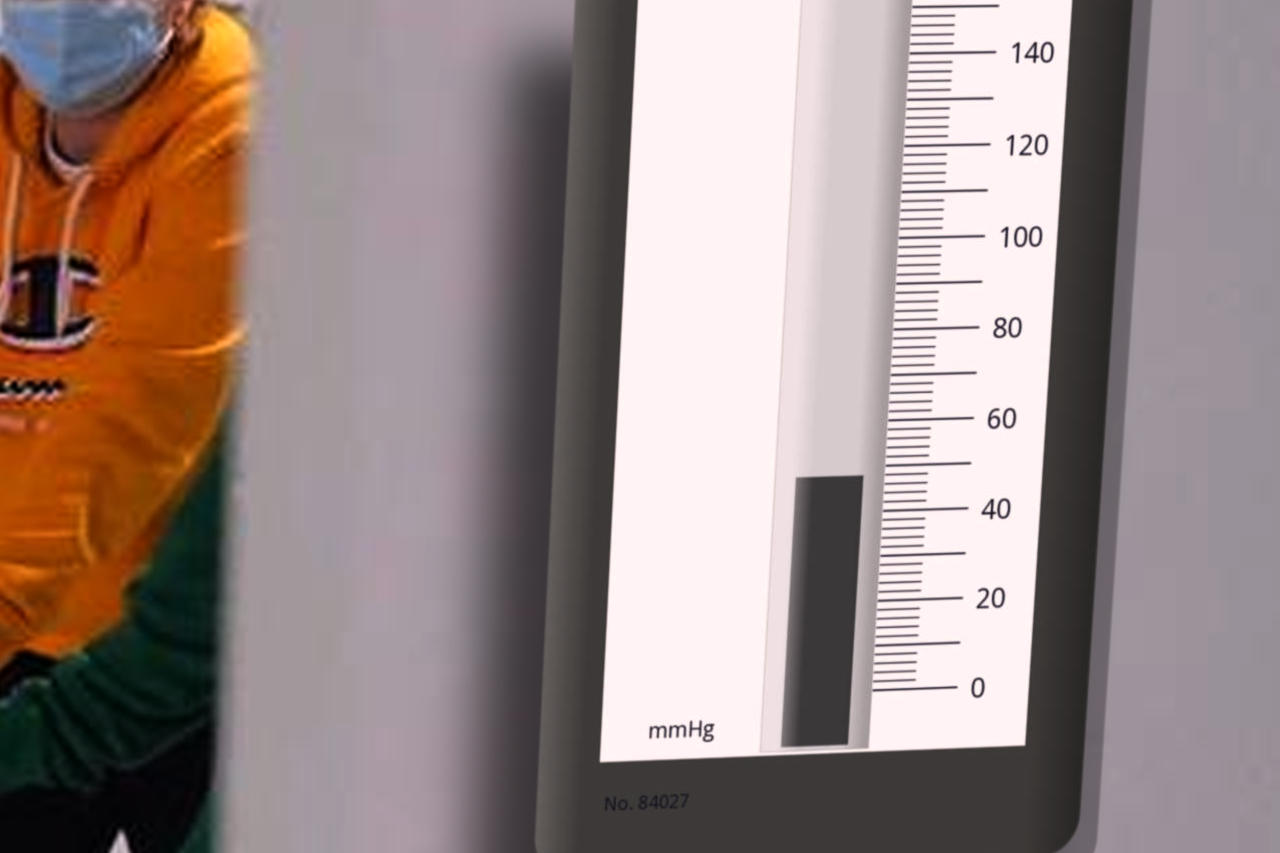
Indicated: 48mmHg
